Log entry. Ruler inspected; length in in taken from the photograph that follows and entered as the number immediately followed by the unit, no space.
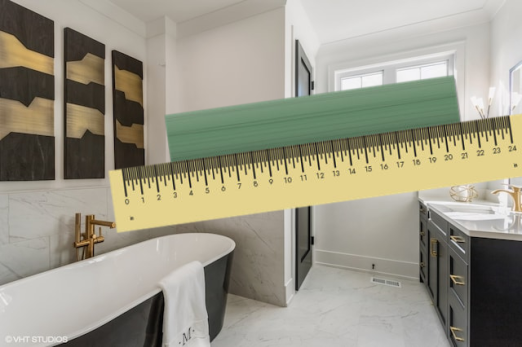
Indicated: 18in
